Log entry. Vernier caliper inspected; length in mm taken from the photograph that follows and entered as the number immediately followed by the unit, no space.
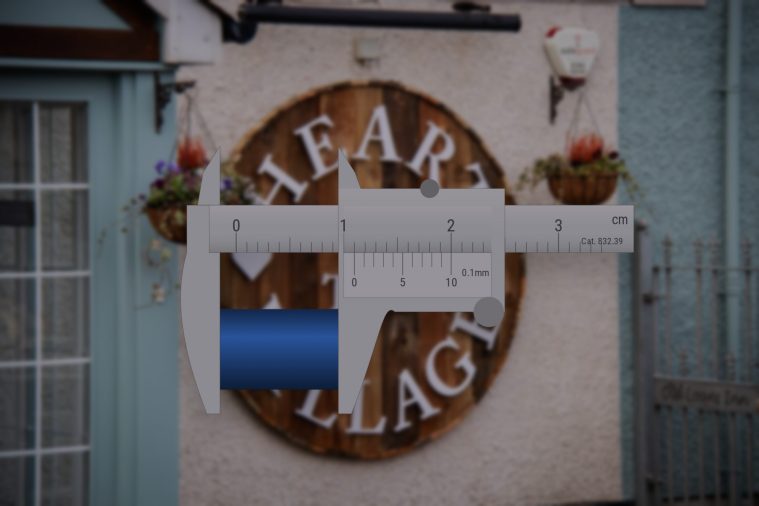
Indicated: 11.0mm
